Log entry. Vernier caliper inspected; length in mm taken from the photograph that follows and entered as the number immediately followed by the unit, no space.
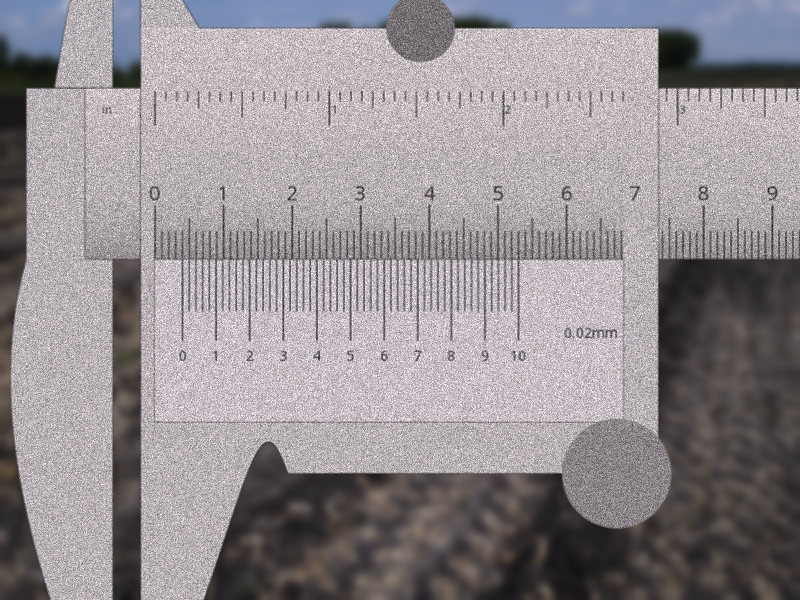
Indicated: 4.0mm
